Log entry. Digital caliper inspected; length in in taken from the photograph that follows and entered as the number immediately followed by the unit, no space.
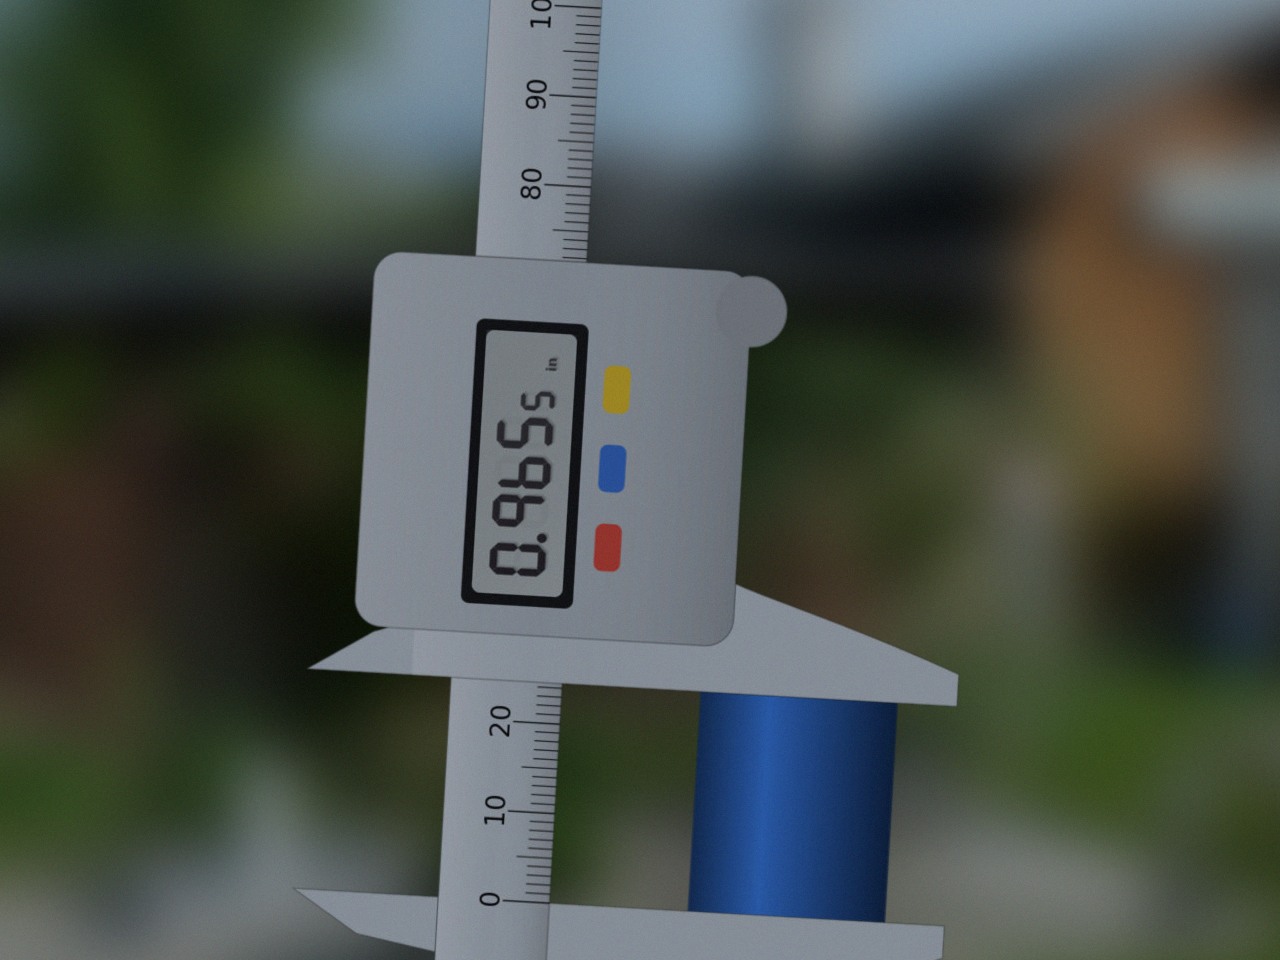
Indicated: 0.9655in
